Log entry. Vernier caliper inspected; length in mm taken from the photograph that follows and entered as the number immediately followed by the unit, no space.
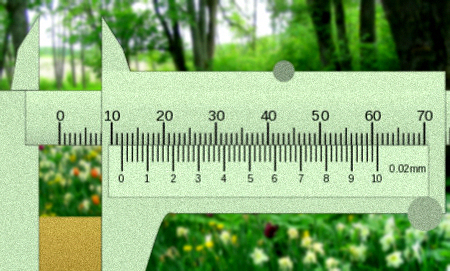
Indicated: 12.0mm
